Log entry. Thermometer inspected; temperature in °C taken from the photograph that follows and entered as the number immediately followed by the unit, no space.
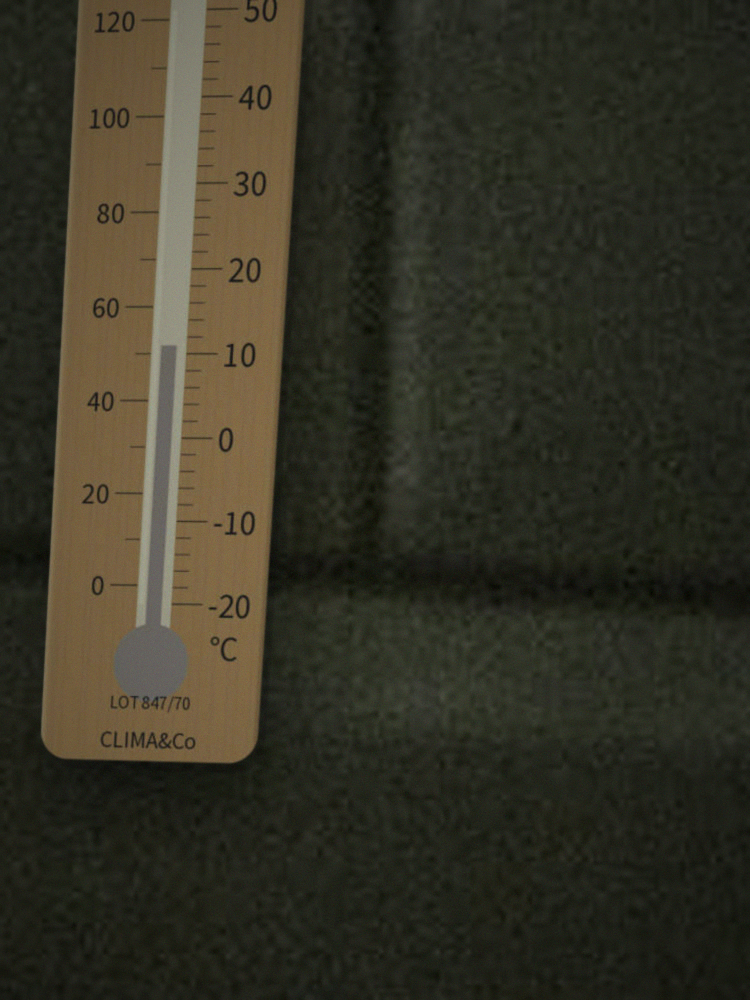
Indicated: 11°C
